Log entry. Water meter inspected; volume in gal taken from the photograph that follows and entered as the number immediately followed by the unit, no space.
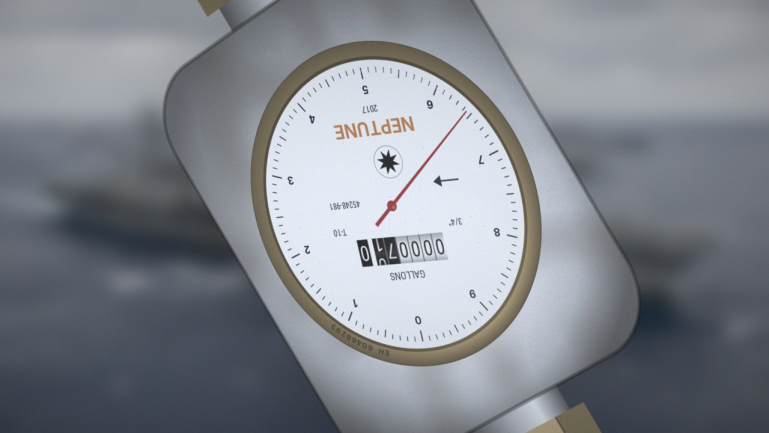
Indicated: 706.4gal
